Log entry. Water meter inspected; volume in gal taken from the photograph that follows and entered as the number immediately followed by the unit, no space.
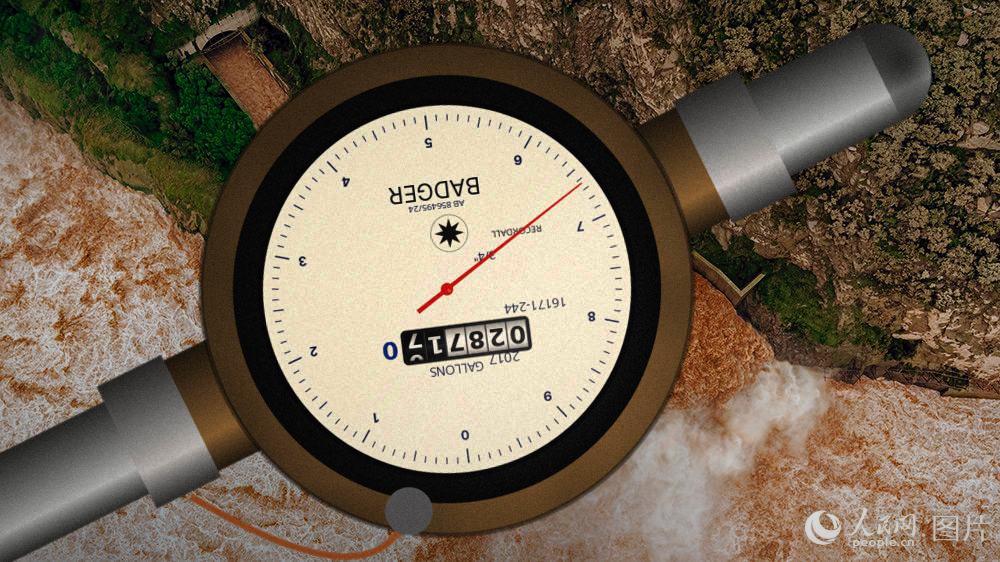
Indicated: 287166.6gal
